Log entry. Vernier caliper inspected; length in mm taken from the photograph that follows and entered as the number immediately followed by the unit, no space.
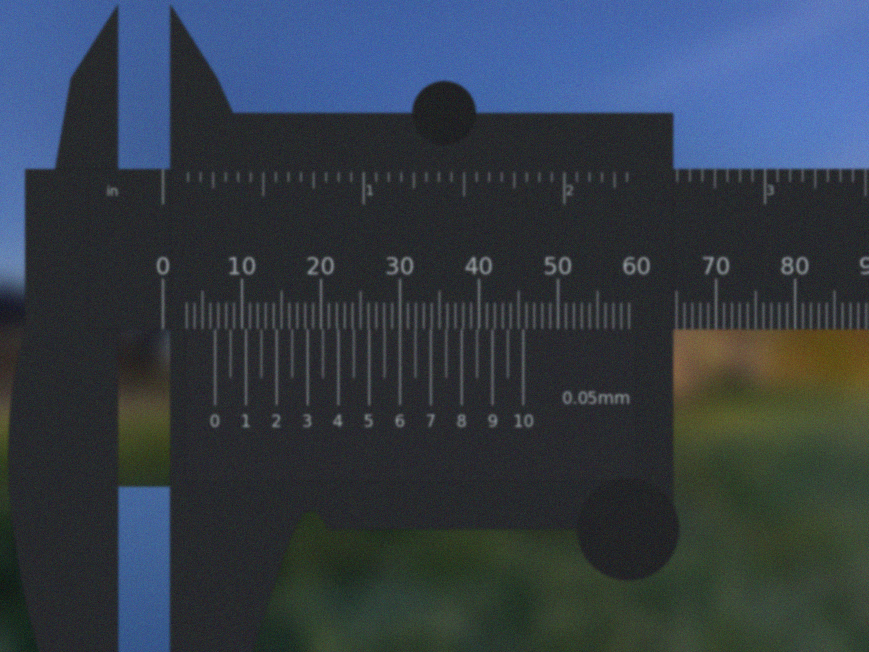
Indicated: 6.6mm
